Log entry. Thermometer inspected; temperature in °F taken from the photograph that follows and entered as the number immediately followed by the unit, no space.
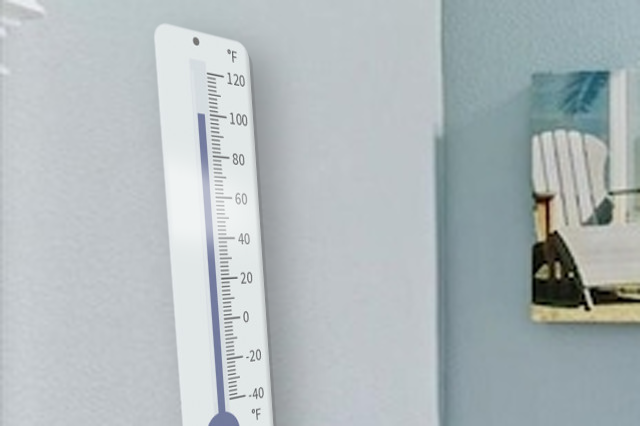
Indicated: 100°F
